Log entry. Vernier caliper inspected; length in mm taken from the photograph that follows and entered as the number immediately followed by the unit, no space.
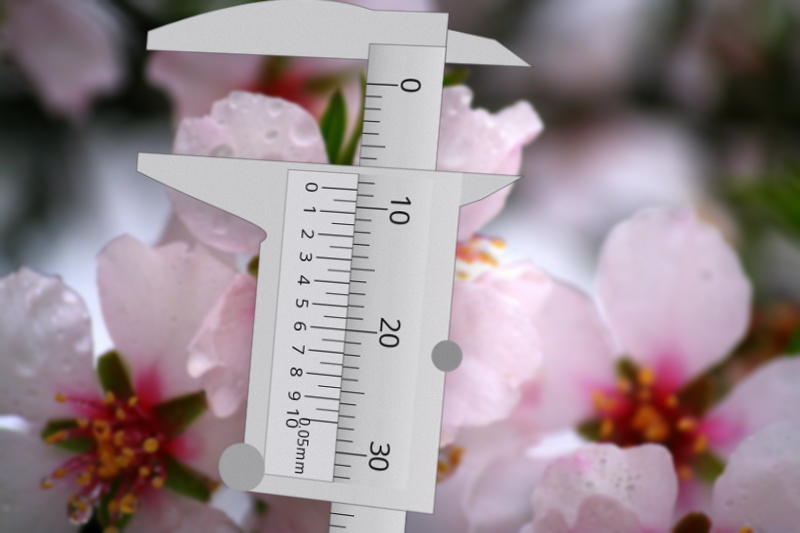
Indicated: 8.6mm
